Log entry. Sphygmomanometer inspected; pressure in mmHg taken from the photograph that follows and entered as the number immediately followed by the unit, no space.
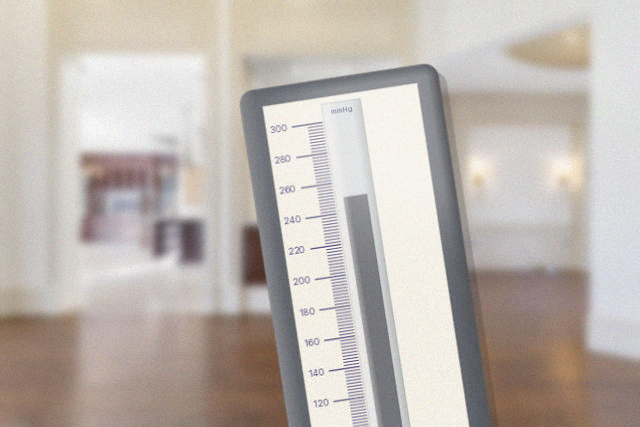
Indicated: 250mmHg
